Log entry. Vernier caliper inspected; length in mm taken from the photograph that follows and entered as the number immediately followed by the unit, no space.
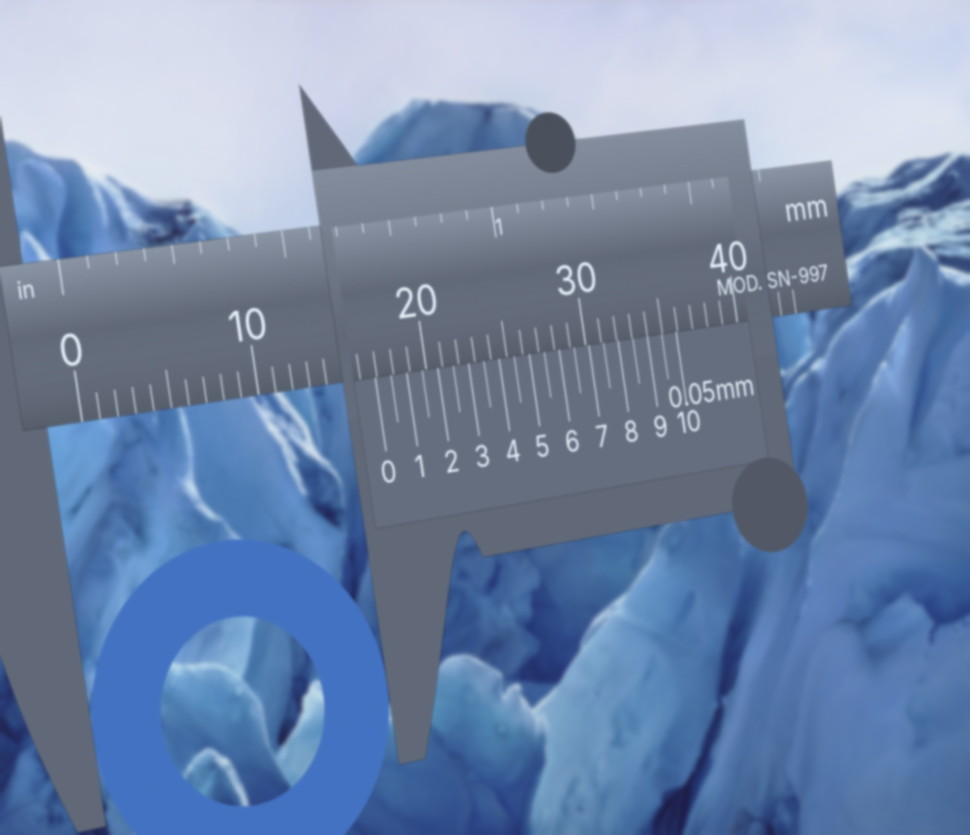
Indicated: 16.9mm
